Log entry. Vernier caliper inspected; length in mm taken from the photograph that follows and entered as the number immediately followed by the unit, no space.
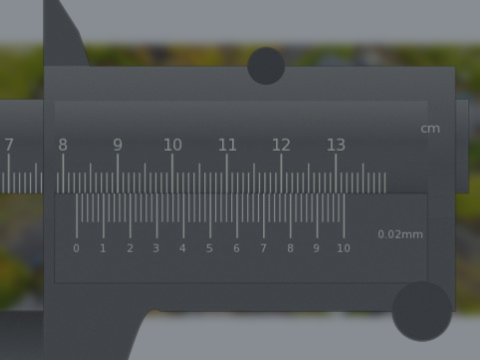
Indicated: 82.5mm
